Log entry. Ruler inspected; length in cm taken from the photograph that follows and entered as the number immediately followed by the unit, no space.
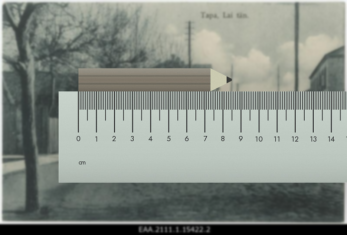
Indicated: 8.5cm
